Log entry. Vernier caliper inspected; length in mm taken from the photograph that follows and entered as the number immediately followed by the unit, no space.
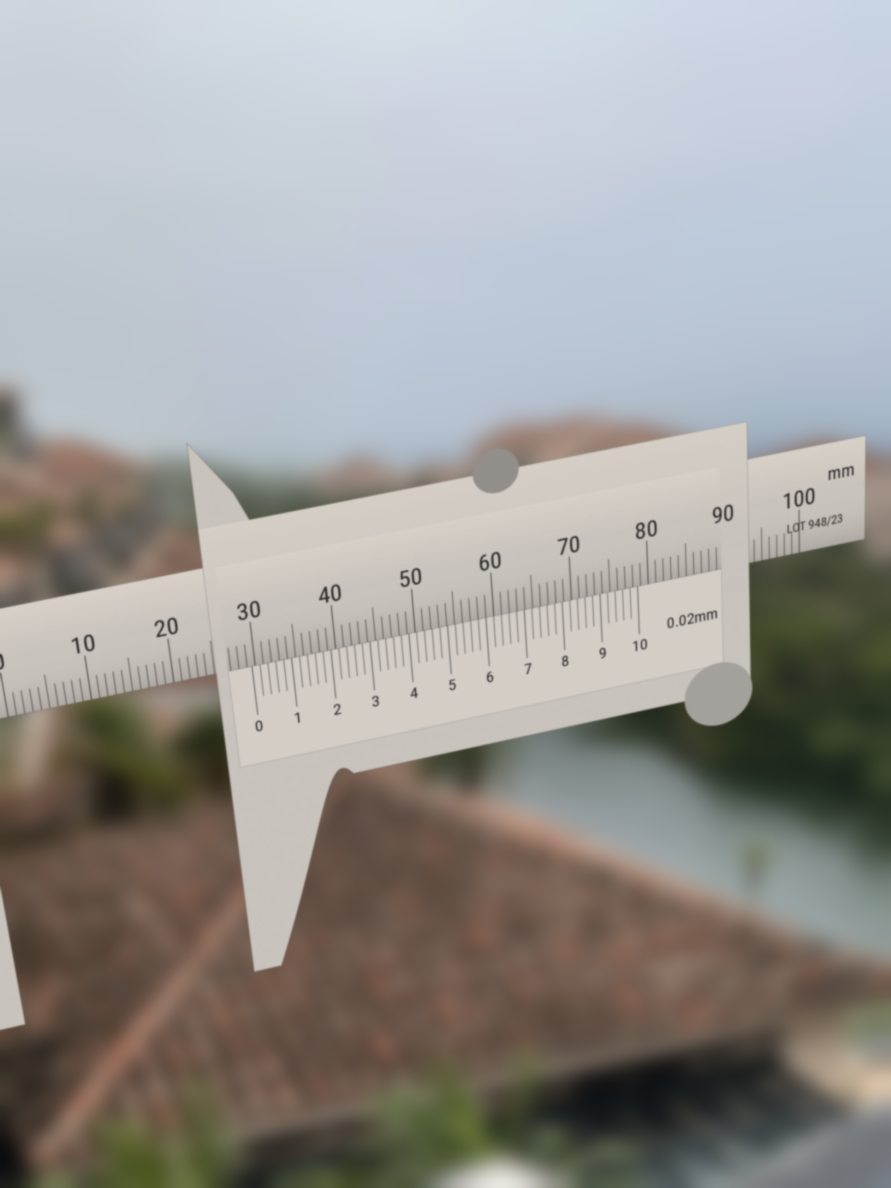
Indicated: 29.6mm
